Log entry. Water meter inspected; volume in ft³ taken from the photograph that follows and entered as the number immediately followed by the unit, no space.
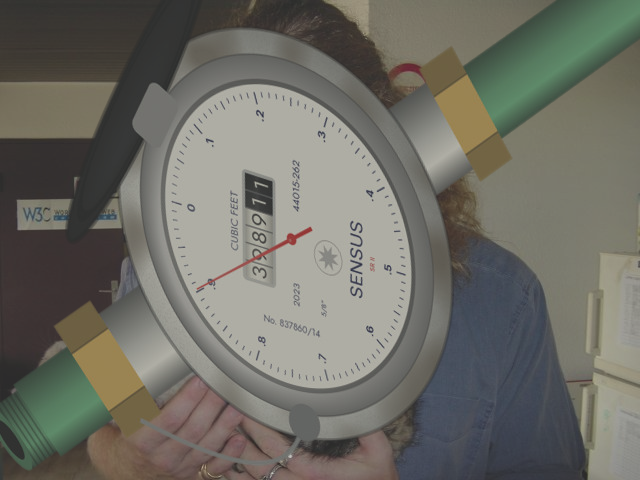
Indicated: 398910.90ft³
